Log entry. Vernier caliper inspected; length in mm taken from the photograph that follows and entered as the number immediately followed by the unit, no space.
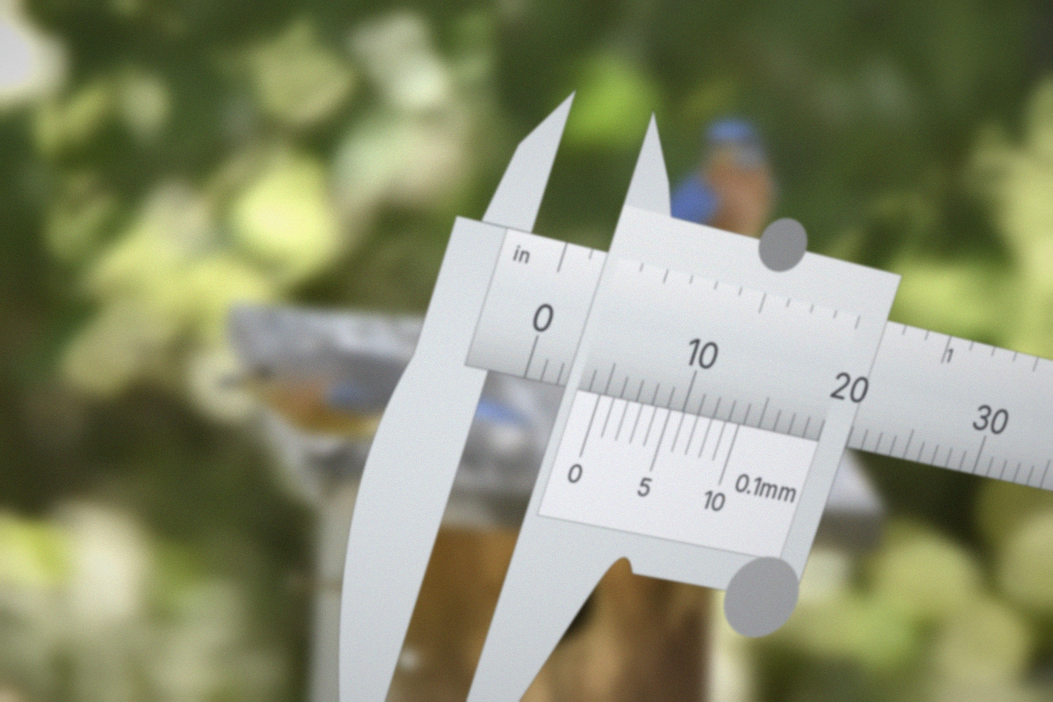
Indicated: 4.7mm
